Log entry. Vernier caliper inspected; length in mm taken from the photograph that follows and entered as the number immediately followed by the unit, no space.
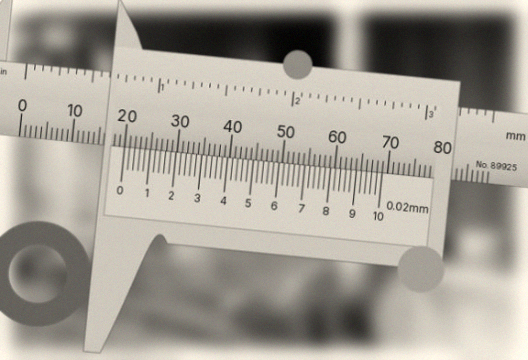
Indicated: 20.0mm
